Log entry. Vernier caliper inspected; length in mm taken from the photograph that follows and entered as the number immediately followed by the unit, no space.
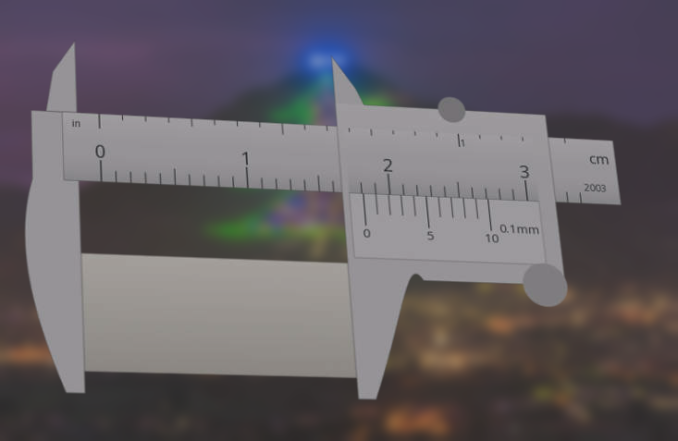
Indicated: 18.1mm
